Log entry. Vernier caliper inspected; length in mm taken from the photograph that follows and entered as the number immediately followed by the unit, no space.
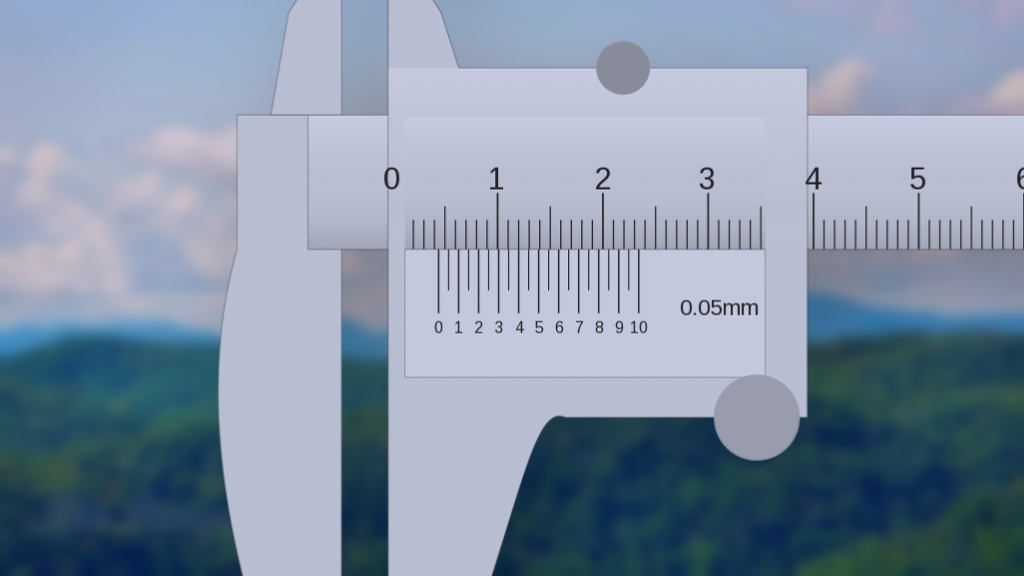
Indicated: 4.4mm
